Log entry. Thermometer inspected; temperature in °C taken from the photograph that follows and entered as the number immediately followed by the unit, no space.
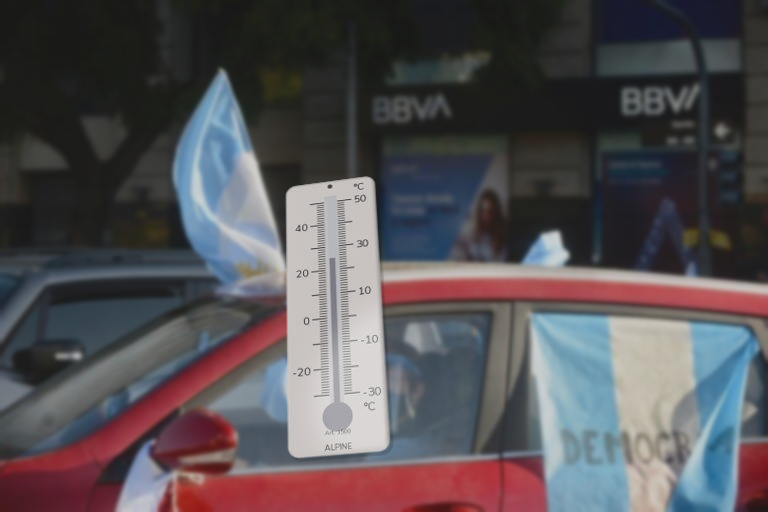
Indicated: 25°C
